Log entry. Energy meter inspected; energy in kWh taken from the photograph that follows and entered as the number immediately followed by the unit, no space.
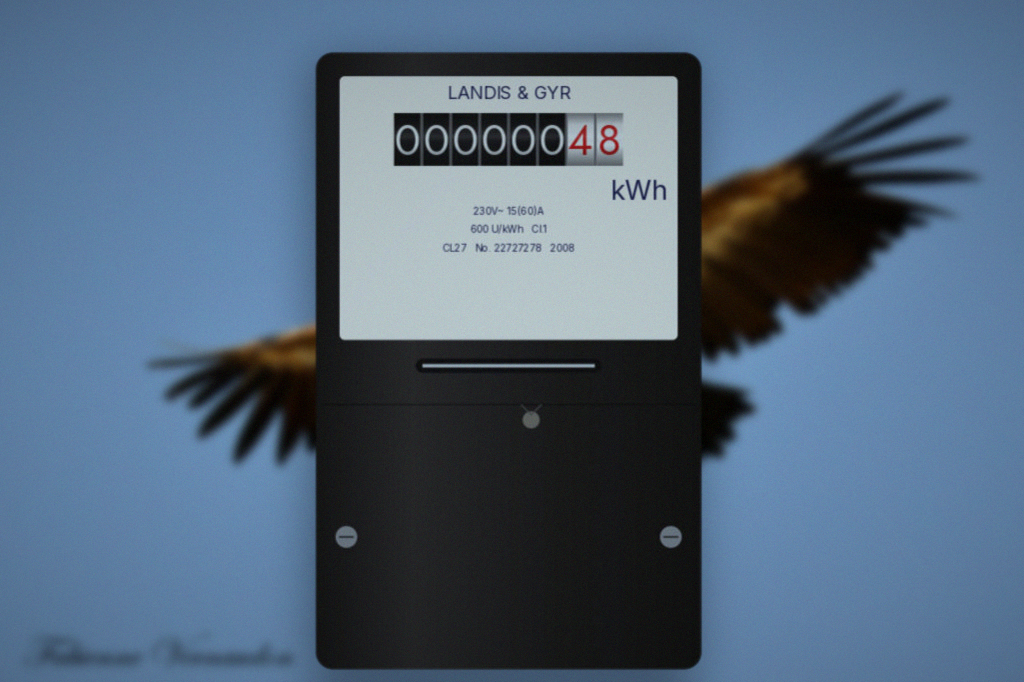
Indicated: 0.48kWh
